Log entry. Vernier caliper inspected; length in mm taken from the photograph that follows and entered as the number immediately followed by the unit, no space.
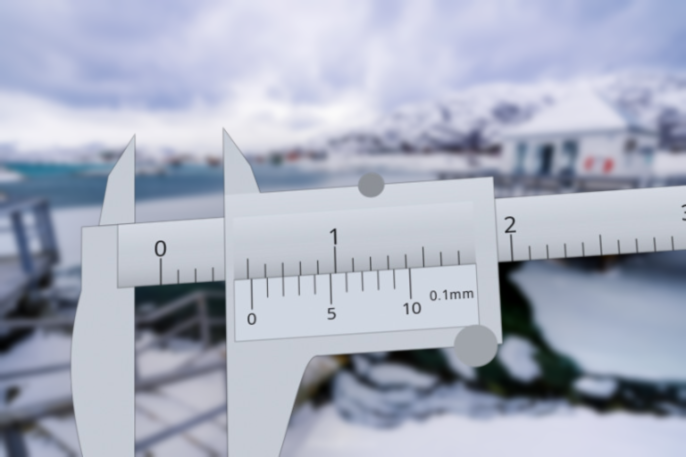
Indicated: 5.2mm
